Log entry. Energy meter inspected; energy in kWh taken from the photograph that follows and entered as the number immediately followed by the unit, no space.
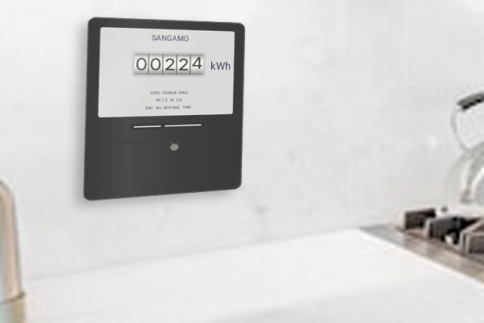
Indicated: 224kWh
